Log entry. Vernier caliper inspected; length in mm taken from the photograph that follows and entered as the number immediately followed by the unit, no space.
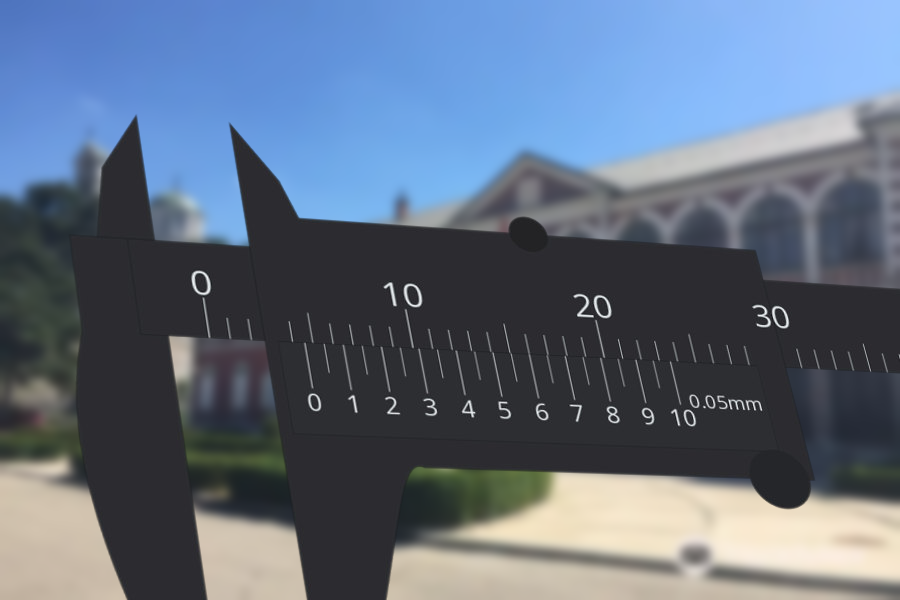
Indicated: 4.6mm
